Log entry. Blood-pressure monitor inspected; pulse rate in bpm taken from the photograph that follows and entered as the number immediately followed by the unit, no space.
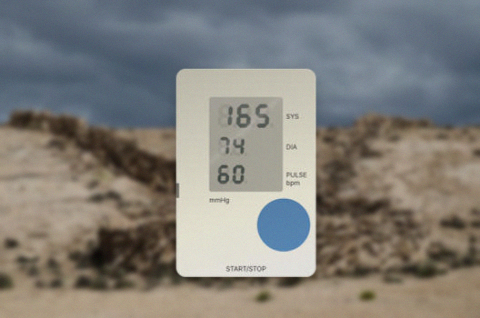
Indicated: 60bpm
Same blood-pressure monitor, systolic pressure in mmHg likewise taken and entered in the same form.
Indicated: 165mmHg
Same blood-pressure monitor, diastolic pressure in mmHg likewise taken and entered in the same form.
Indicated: 74mmHg
